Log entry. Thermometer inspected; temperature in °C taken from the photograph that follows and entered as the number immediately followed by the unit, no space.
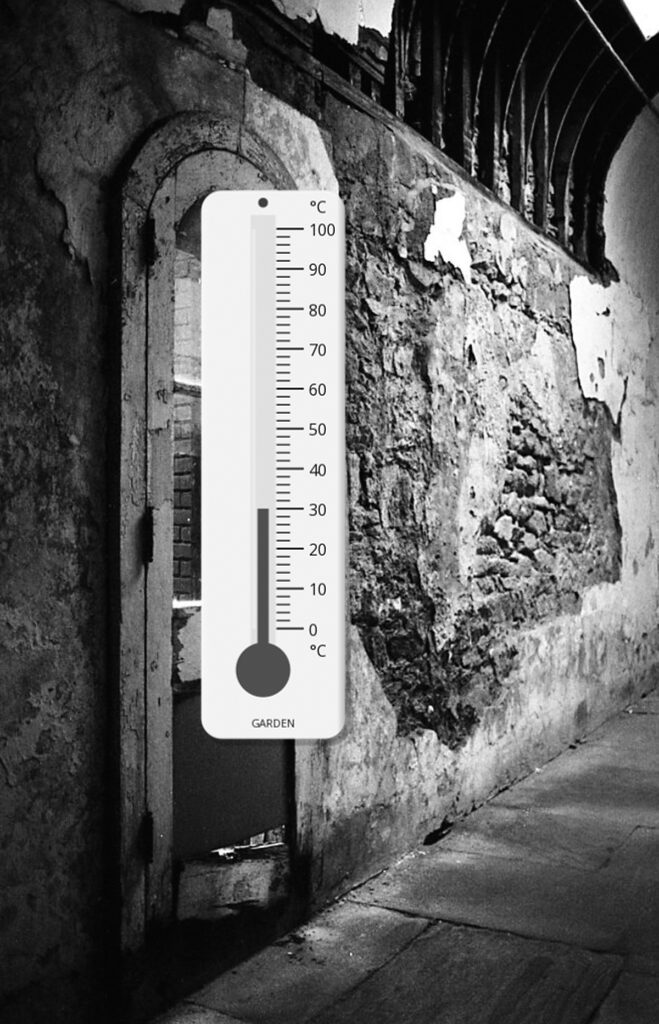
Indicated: 30°C
